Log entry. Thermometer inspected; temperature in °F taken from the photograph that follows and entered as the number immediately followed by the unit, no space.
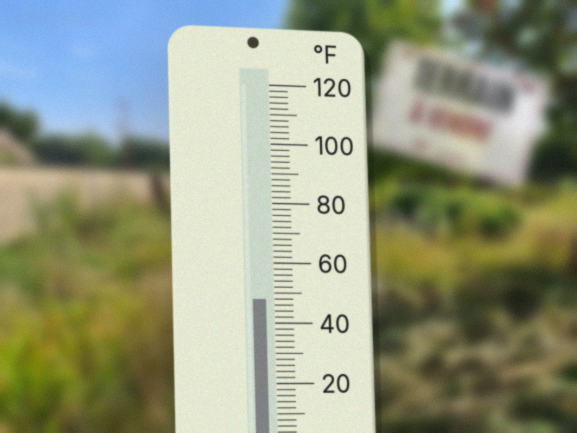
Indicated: 48°F
